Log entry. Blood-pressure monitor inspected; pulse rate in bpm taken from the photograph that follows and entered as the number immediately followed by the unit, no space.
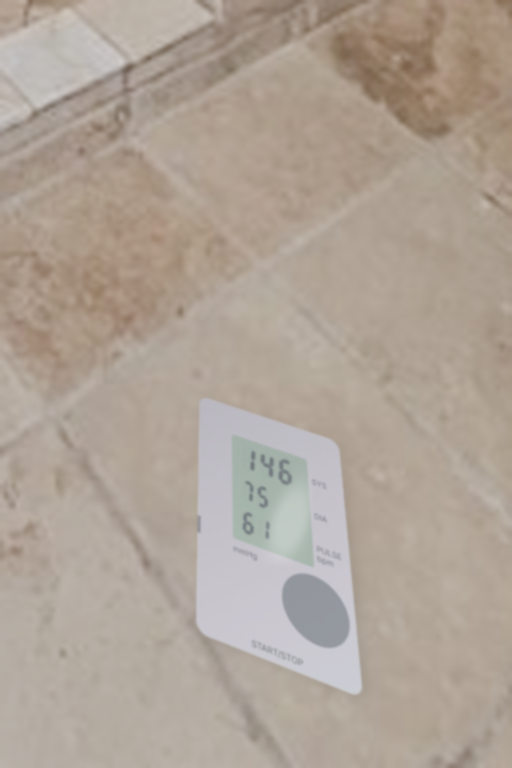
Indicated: 61bpm
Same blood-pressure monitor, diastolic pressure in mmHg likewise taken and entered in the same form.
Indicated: 75mmHg
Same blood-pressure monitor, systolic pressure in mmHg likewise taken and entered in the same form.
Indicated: 146mmHg
